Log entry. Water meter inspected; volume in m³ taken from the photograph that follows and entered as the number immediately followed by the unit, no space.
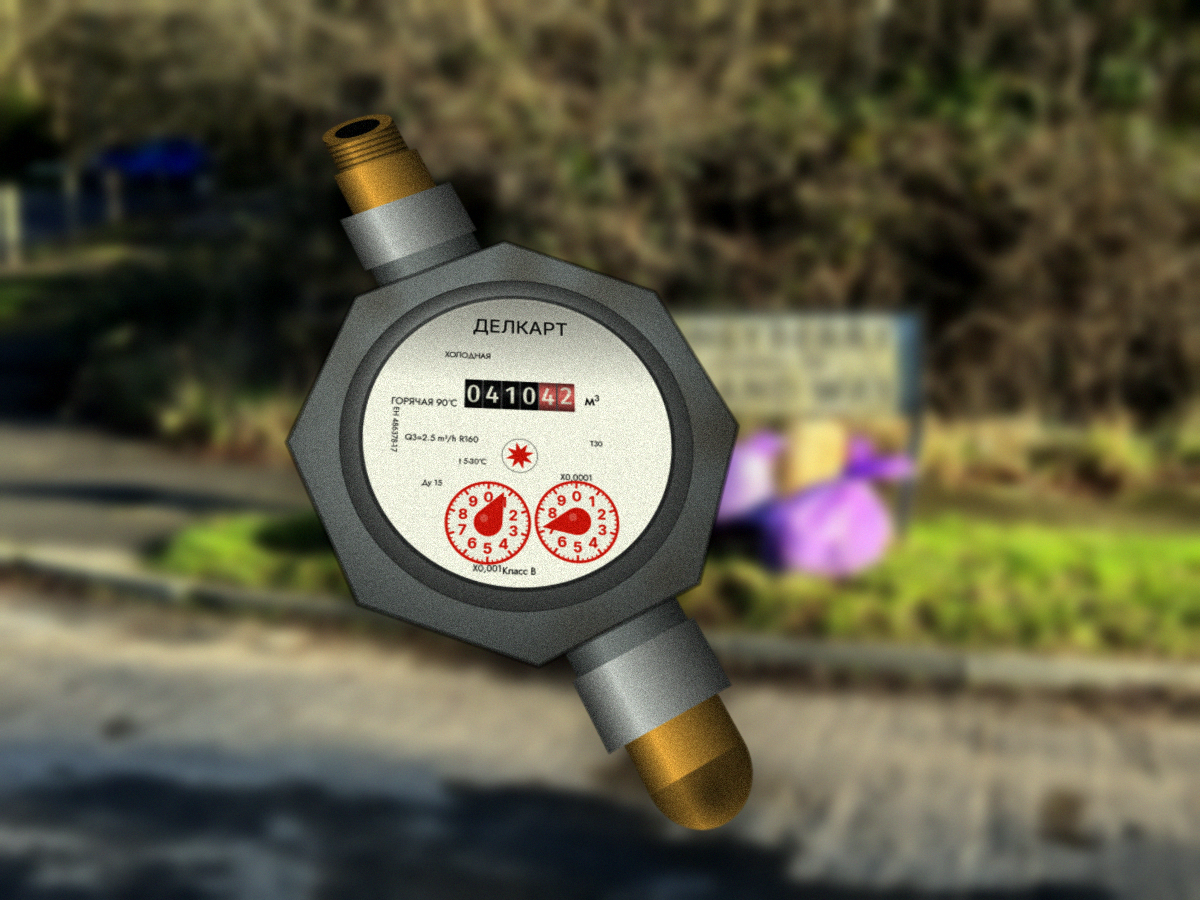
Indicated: 410.4207m³
